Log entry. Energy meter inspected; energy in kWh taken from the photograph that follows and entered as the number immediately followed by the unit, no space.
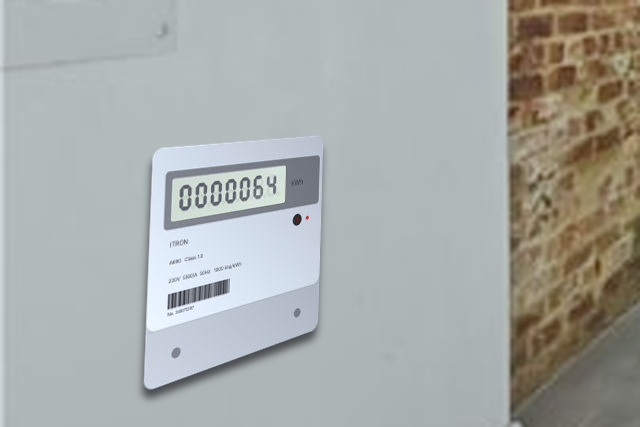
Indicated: 64kWh
